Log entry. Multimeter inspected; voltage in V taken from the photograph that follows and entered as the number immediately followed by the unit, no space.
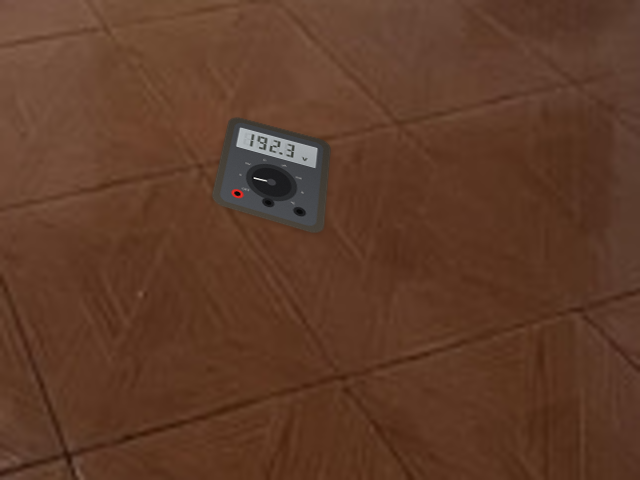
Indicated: 192.3V
